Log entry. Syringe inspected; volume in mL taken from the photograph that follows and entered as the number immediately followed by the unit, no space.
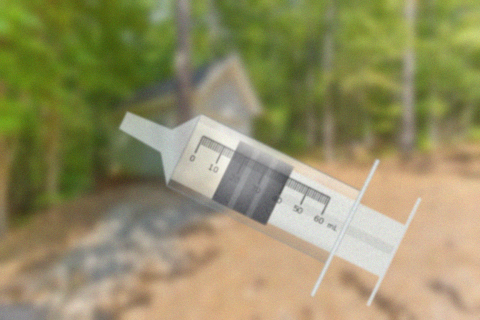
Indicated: 15mL
